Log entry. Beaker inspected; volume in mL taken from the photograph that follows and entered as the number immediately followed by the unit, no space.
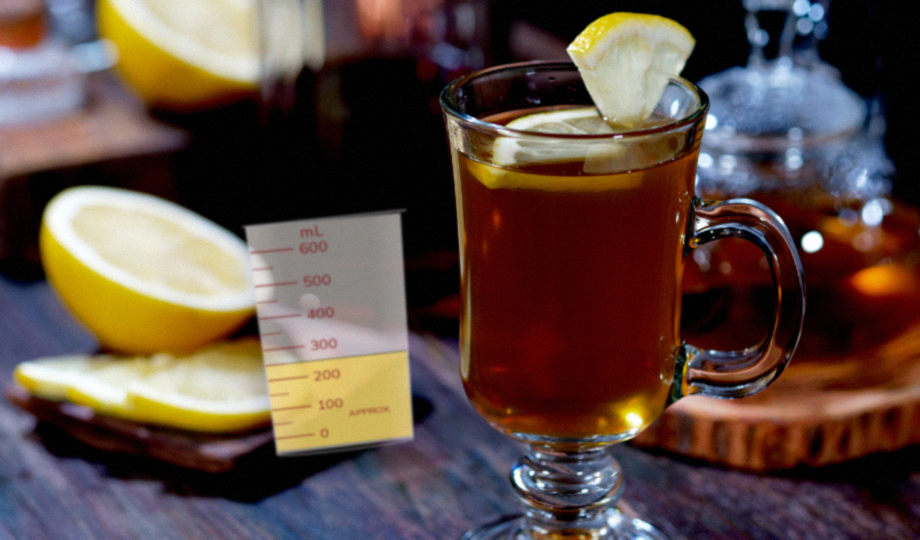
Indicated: 250mL
